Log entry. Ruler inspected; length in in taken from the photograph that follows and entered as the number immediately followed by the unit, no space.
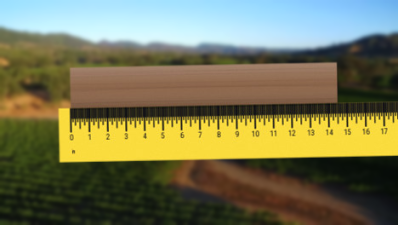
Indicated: 14.5in
